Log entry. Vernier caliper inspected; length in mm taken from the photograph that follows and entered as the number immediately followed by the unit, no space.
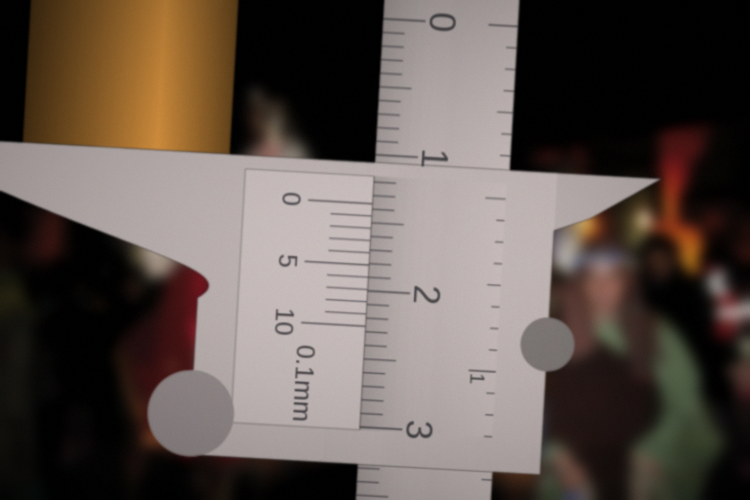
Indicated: 13.6mm
